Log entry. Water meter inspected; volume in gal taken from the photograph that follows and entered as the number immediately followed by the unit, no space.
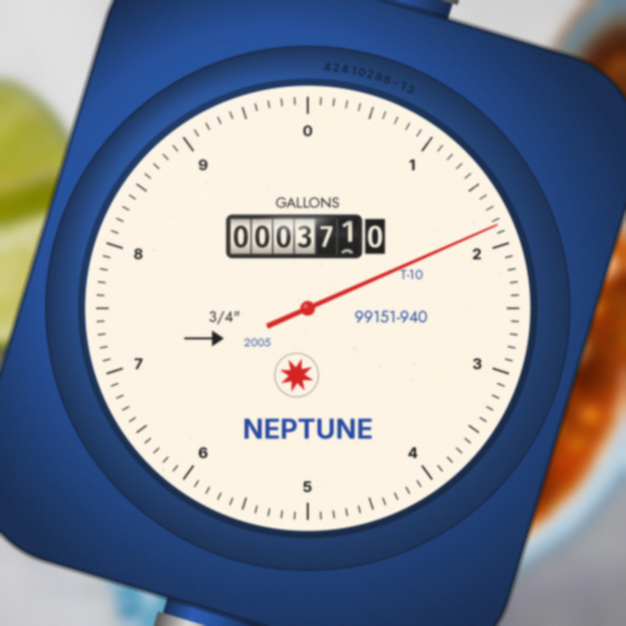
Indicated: 3711.8gal
